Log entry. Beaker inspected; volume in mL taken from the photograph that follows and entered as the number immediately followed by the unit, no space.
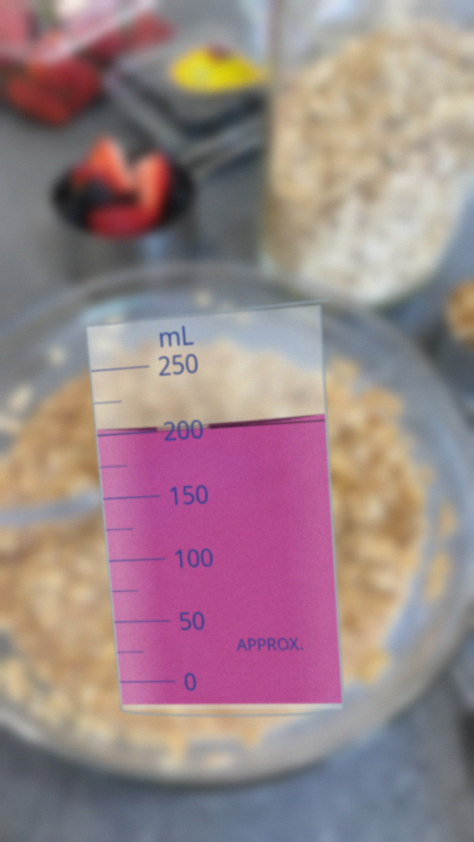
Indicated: 200mL
